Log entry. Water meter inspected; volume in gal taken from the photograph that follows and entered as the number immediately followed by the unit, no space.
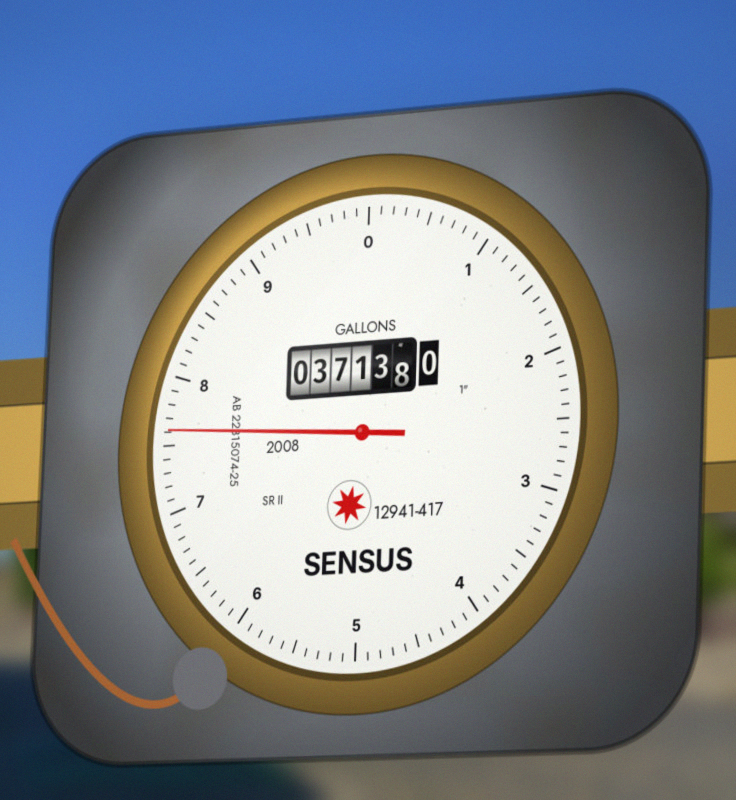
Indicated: 371377.6gal
